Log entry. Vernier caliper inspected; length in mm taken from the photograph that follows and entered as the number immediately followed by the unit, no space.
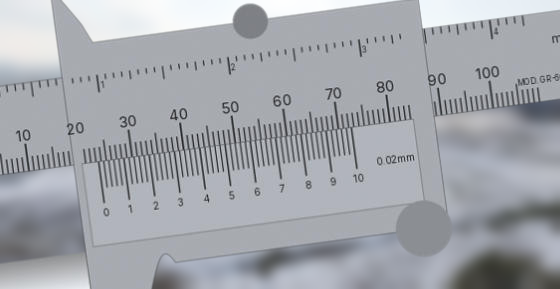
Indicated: 23.5mm
